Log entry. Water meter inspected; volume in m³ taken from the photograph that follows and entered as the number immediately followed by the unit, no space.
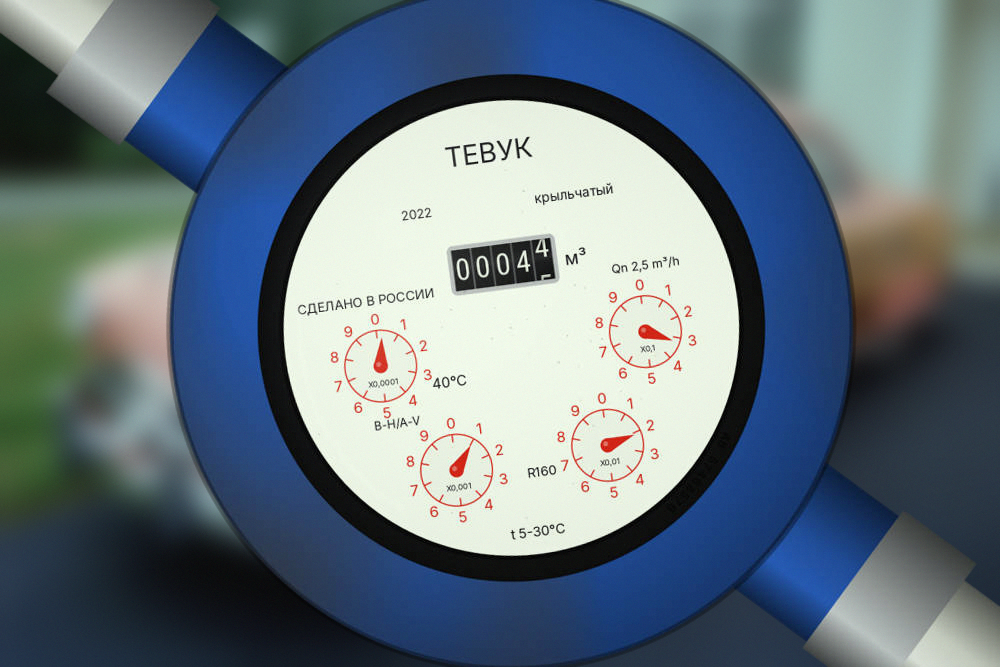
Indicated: 44.3210m³
